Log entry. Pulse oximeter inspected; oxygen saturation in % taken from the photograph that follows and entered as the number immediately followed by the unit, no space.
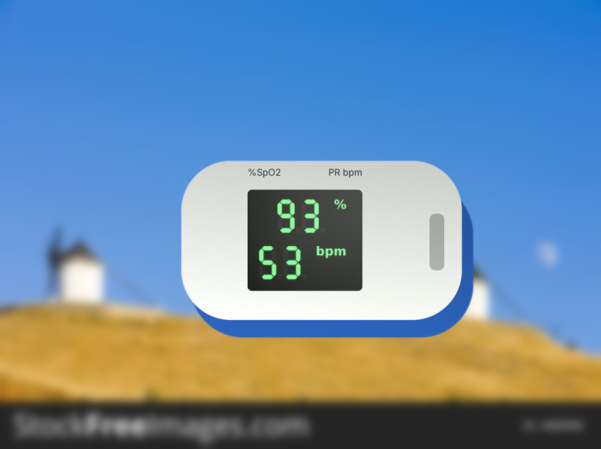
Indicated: 93%
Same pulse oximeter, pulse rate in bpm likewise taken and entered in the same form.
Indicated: 53bpm
